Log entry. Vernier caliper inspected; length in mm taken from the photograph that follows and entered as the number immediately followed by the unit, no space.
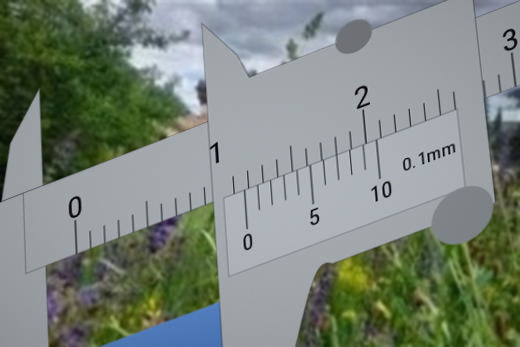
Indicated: 11.7mm
